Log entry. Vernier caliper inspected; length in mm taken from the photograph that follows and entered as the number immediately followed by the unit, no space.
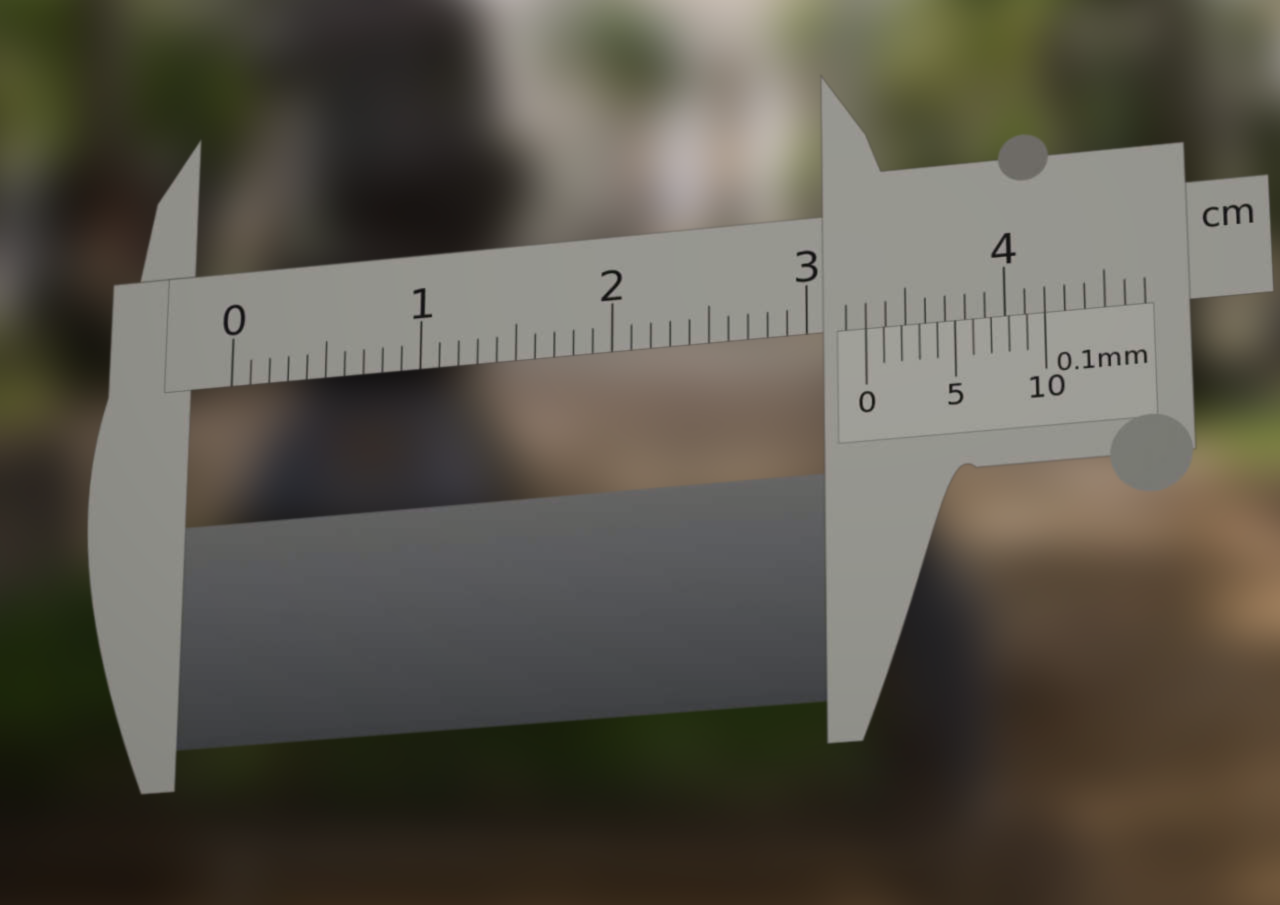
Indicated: 33.0mm
